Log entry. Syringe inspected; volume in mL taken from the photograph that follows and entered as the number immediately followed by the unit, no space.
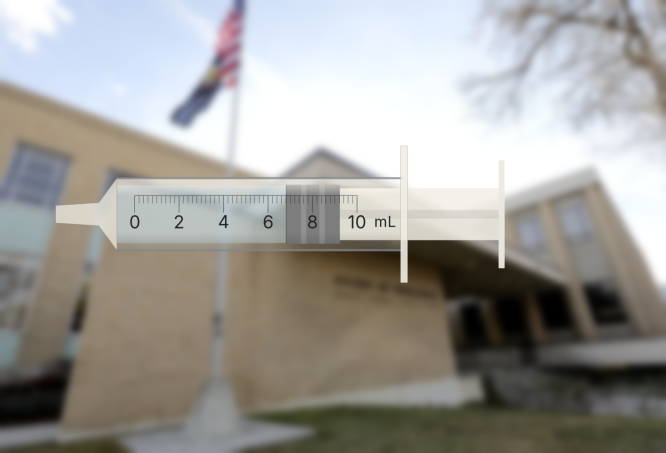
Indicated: 6.8mL
